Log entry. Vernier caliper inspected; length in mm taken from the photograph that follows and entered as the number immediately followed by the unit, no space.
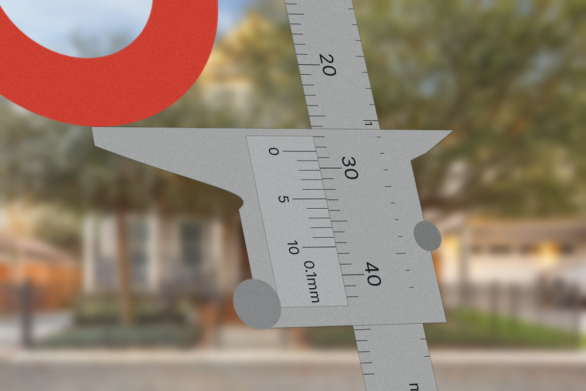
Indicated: 28.4mm
